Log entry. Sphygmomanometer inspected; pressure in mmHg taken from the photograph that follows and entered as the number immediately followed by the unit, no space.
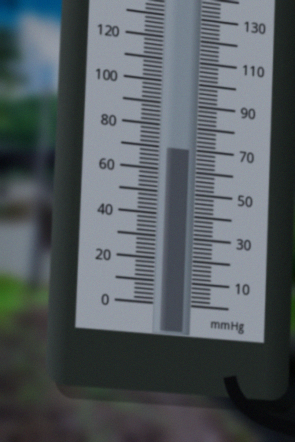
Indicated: 70mmHg
